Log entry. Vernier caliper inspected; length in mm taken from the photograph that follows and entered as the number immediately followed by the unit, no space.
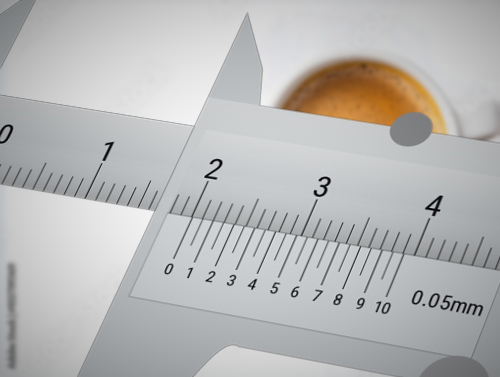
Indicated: 20.1mm
